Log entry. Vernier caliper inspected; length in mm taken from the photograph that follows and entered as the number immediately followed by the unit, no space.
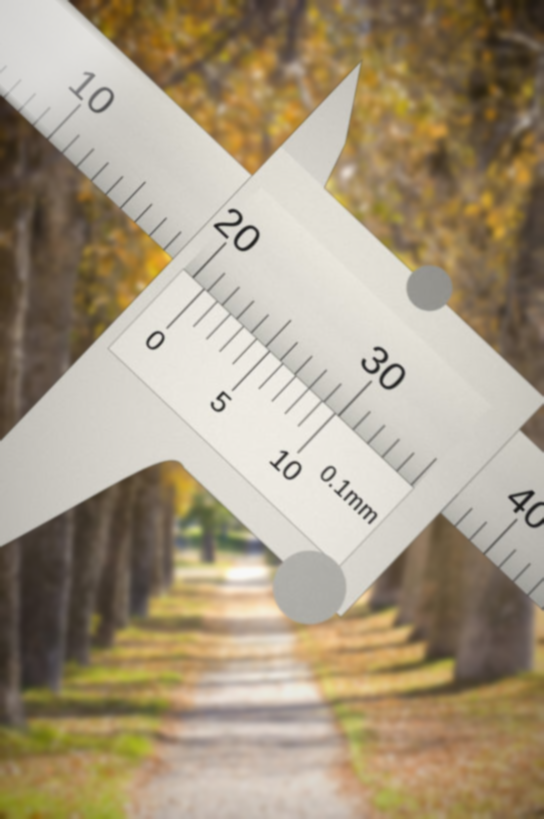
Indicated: 20.8mm
